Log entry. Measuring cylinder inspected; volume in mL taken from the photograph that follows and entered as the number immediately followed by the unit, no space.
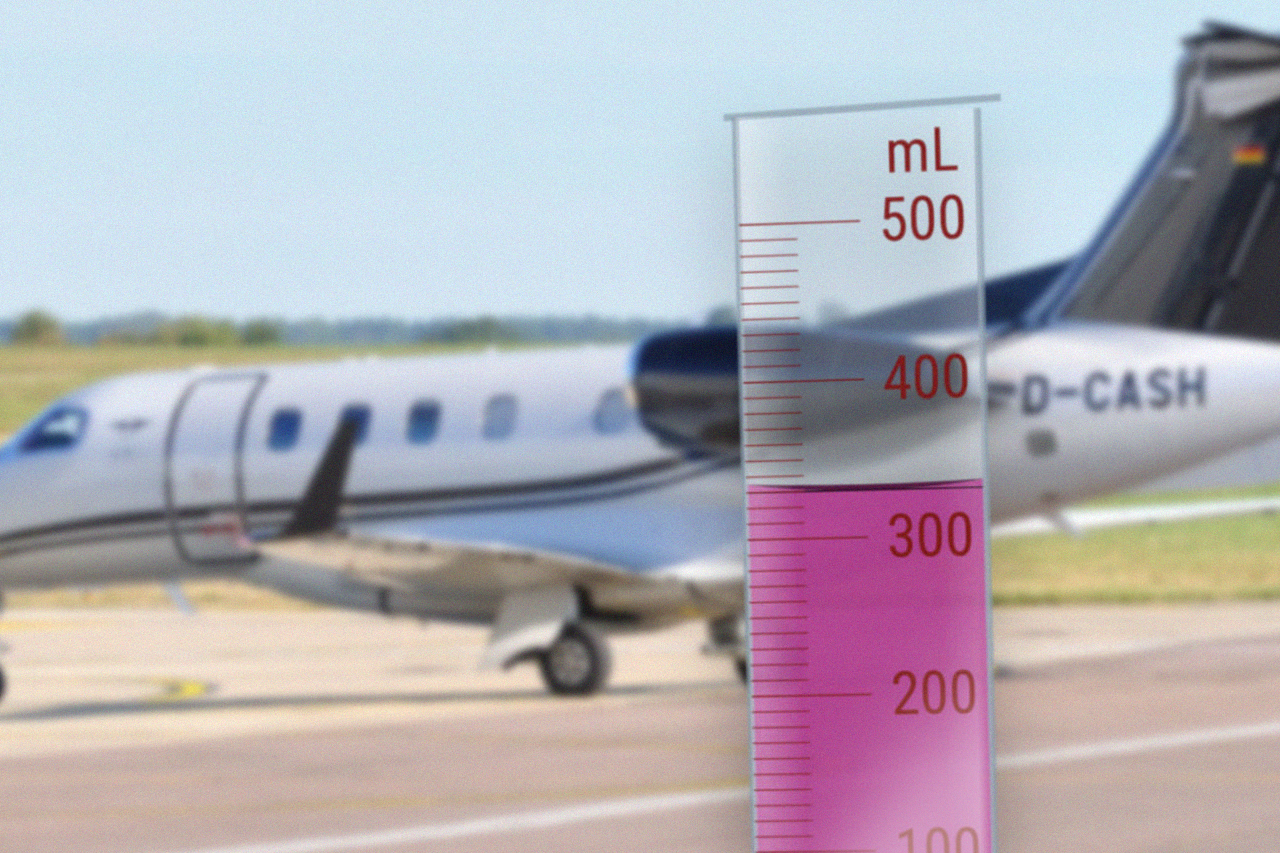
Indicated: 330mL
